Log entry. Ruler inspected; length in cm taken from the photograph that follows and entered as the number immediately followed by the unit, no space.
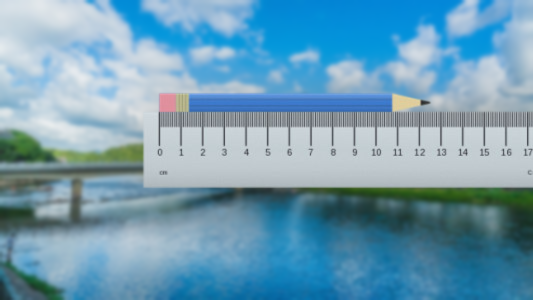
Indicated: 12.5cm
